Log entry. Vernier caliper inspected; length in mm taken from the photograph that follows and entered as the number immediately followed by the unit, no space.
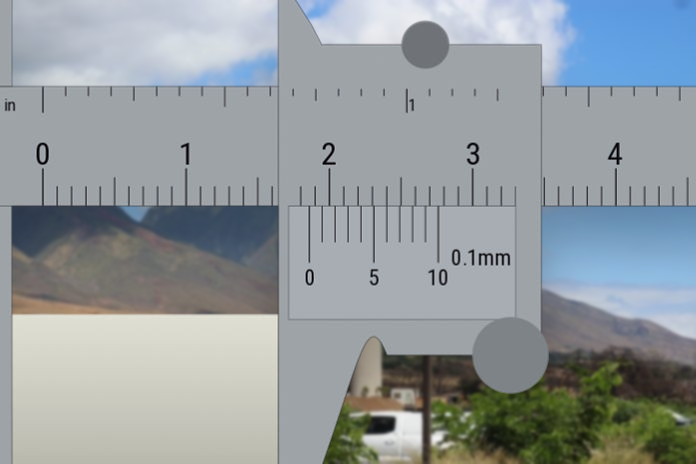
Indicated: 18.6mm
